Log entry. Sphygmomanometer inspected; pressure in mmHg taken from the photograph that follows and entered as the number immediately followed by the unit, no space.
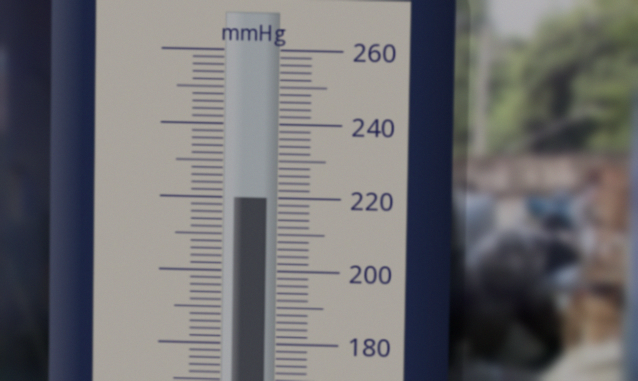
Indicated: 220mmHg
